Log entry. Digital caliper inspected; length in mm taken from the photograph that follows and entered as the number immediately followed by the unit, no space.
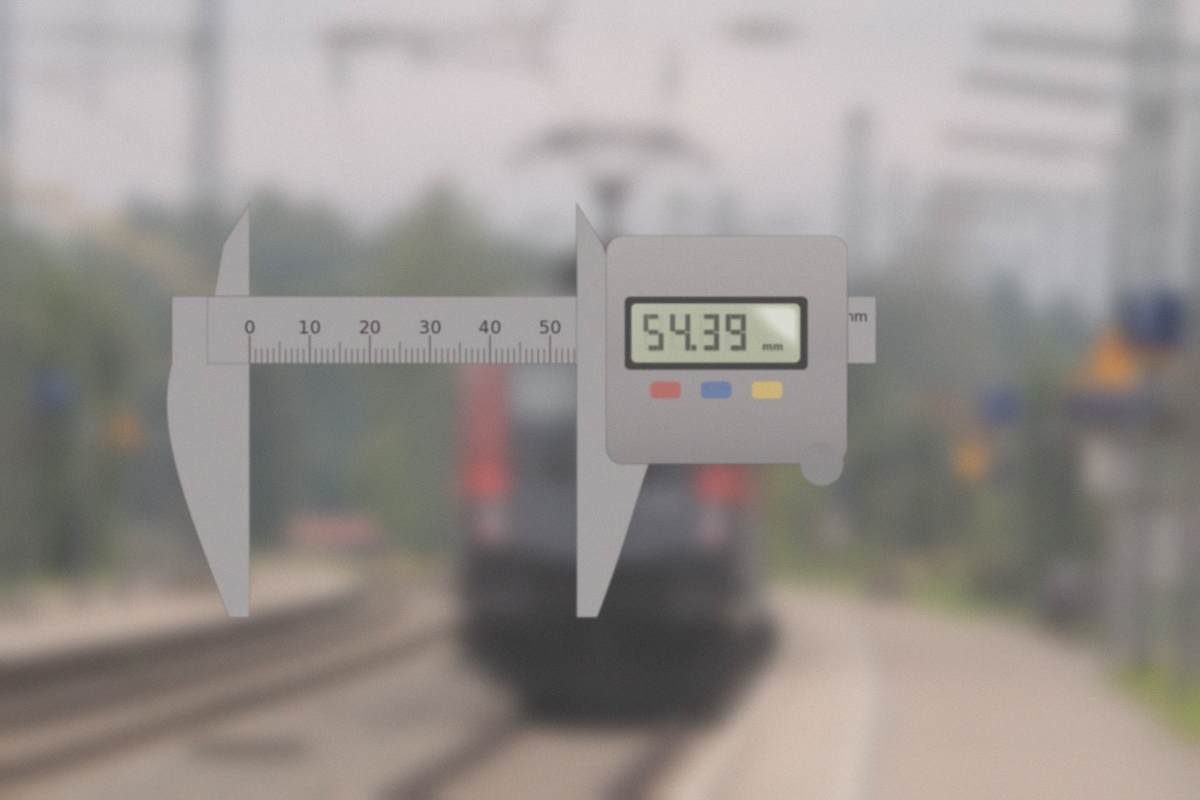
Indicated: 54.39mm
